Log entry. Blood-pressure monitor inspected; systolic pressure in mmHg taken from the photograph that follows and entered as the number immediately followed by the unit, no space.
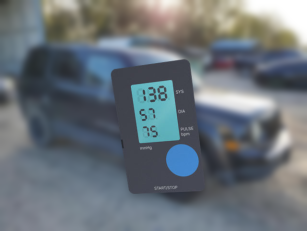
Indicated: 138mmHg
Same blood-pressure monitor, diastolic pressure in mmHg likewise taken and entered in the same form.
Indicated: 57mmHg
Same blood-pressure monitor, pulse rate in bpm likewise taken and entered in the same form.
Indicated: 75bpm
